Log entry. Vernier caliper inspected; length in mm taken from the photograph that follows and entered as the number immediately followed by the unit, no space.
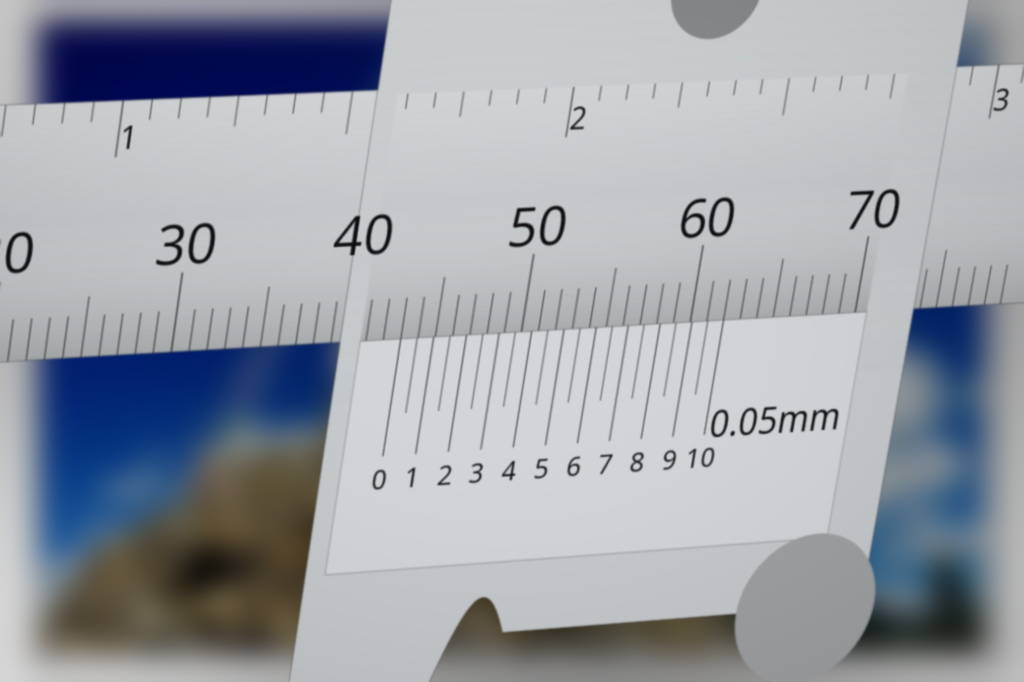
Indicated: 43.0mm
